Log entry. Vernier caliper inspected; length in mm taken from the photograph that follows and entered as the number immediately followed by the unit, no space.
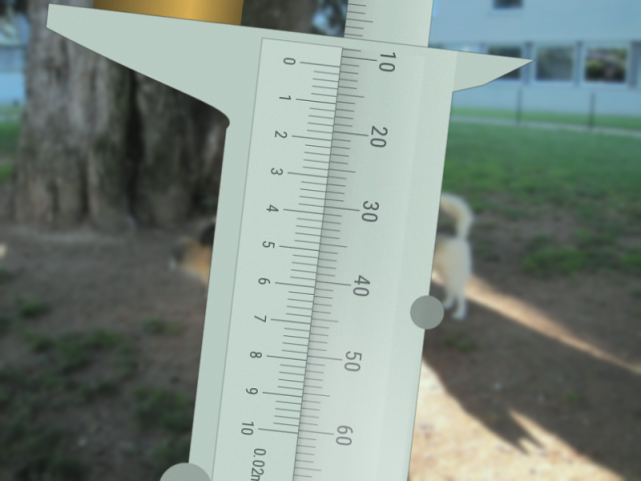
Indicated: 11.4mm
